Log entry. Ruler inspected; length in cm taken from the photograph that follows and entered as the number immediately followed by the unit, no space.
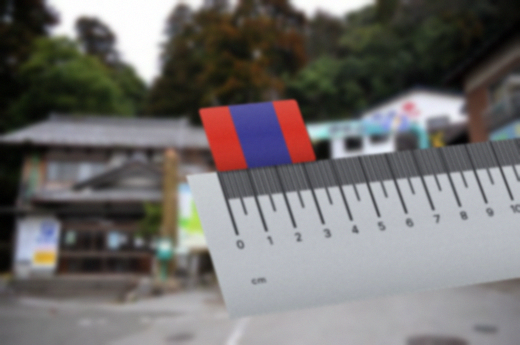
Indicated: 3.5cm
